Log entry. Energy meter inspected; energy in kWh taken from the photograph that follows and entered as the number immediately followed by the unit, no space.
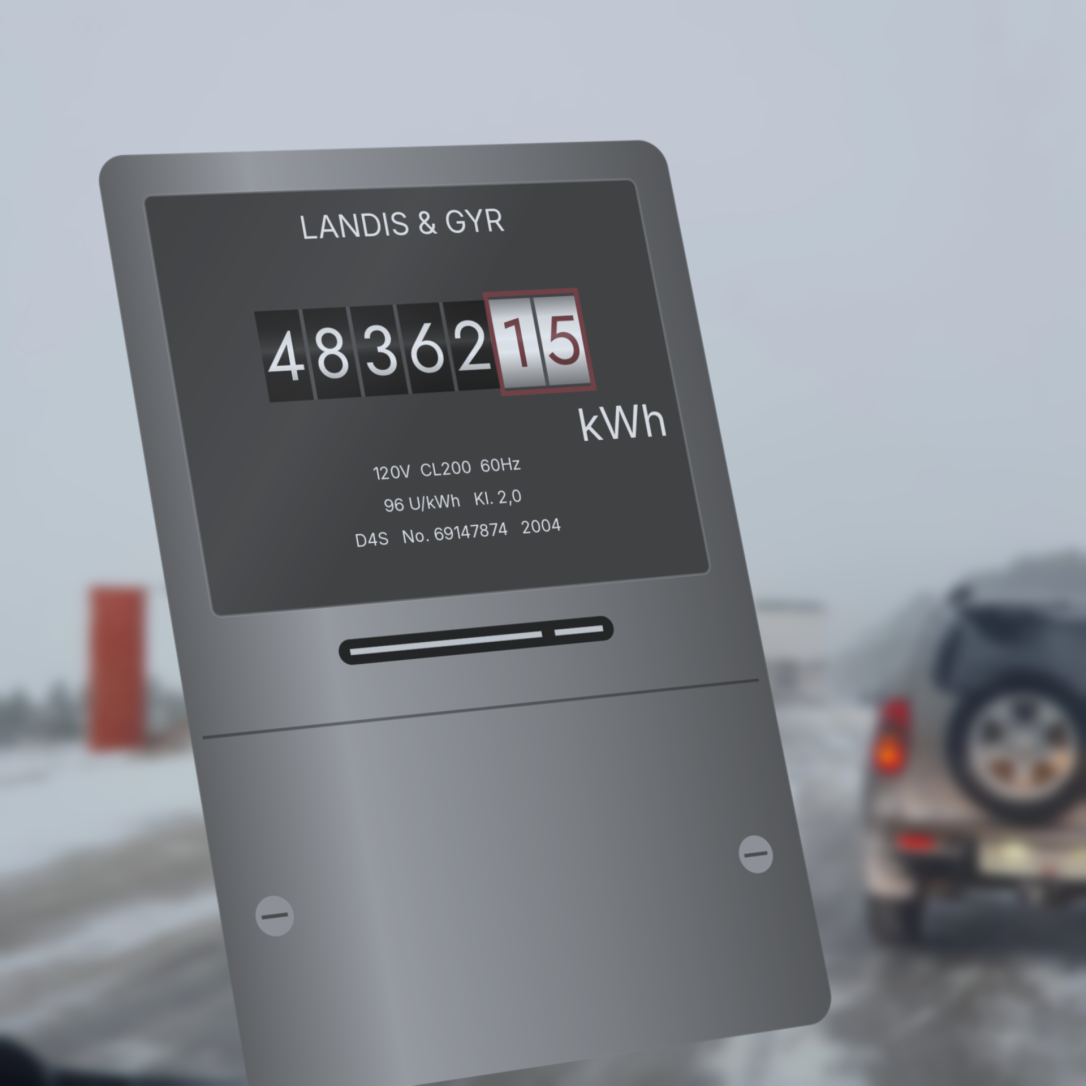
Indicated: 48362.15kWh
